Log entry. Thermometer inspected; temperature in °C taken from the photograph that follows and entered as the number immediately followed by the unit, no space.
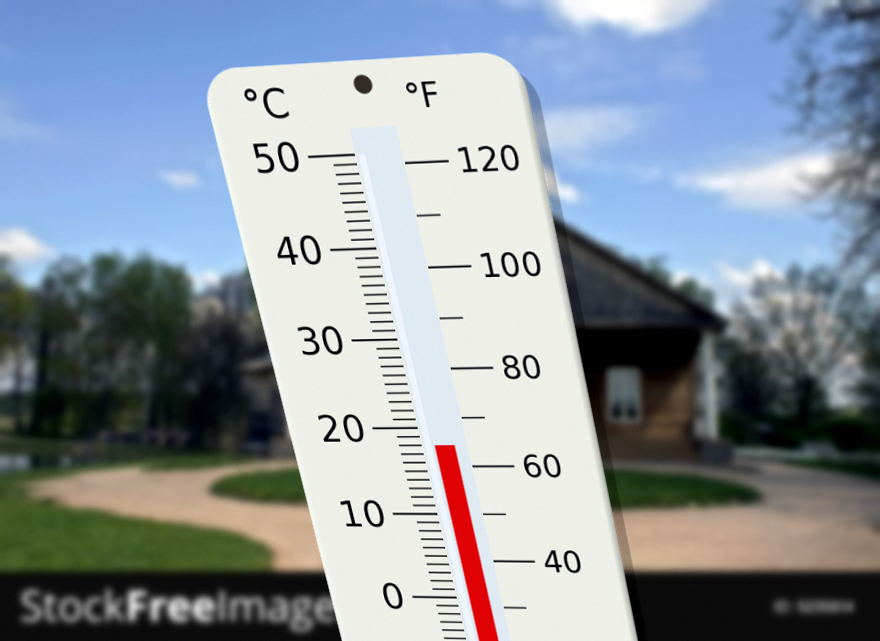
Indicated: 18°C
